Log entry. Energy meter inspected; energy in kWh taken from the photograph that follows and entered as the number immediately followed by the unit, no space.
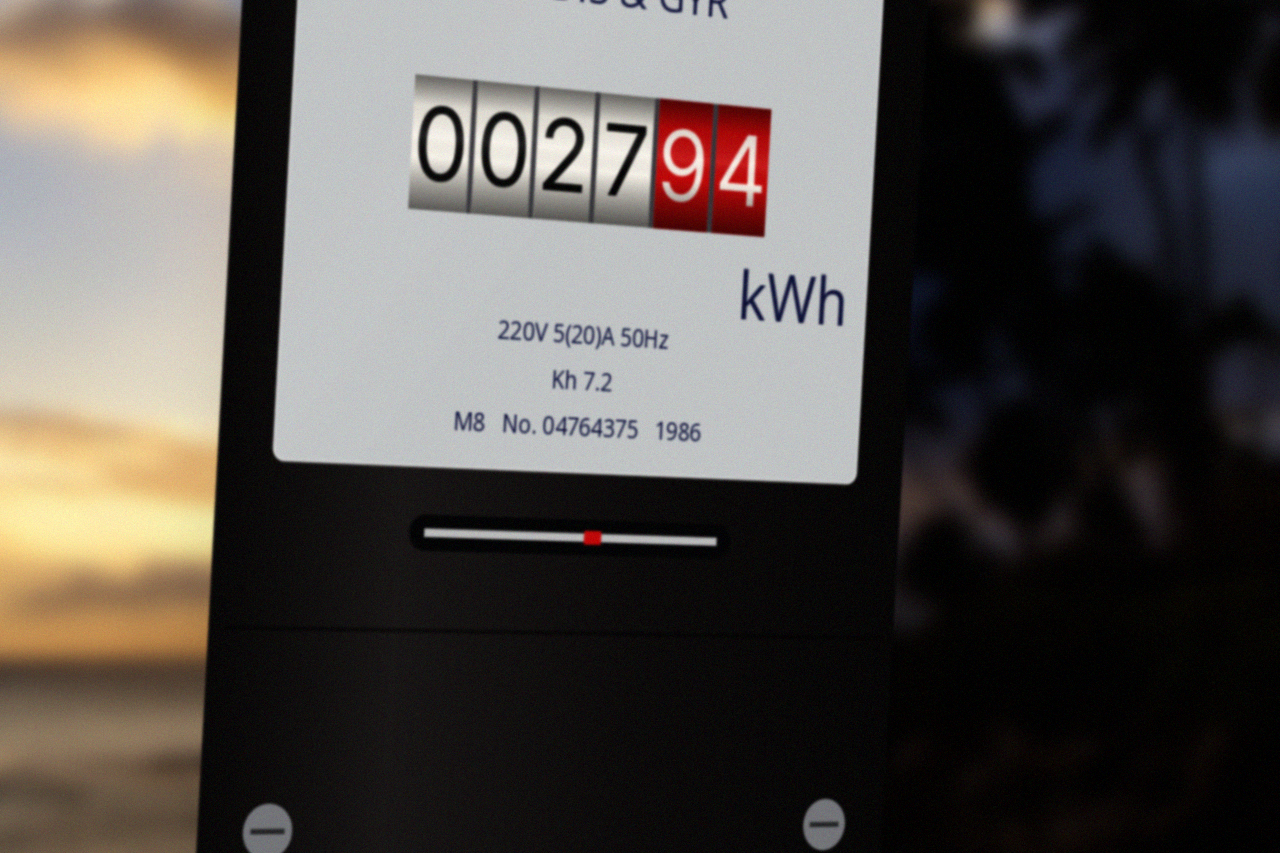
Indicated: 27.94kWh
